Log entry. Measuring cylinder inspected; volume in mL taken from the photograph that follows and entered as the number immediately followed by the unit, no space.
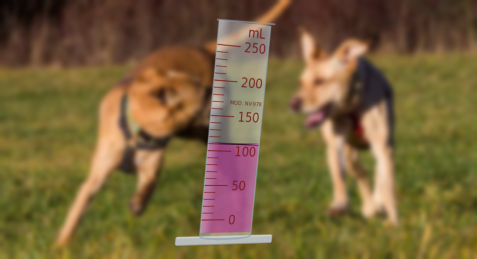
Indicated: 110mL
